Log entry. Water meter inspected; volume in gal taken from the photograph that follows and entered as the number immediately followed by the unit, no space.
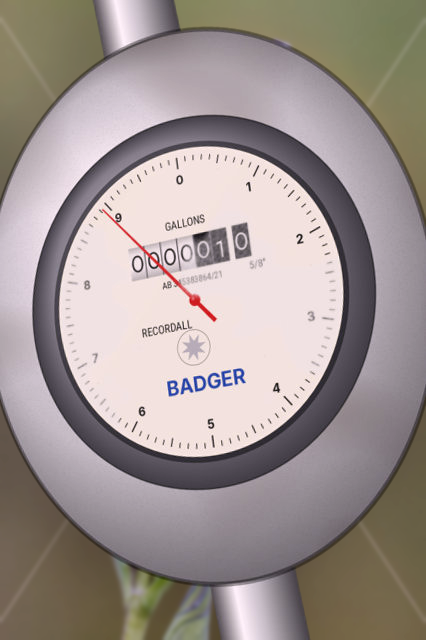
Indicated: 8.9gal
